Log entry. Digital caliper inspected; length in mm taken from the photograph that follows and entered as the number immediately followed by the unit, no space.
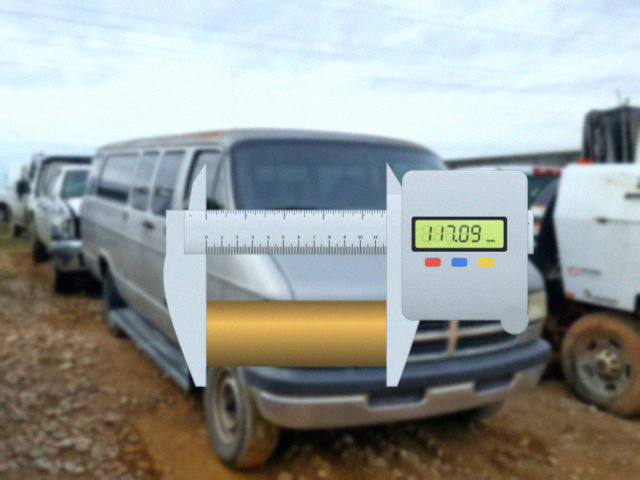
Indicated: 117.09mm
